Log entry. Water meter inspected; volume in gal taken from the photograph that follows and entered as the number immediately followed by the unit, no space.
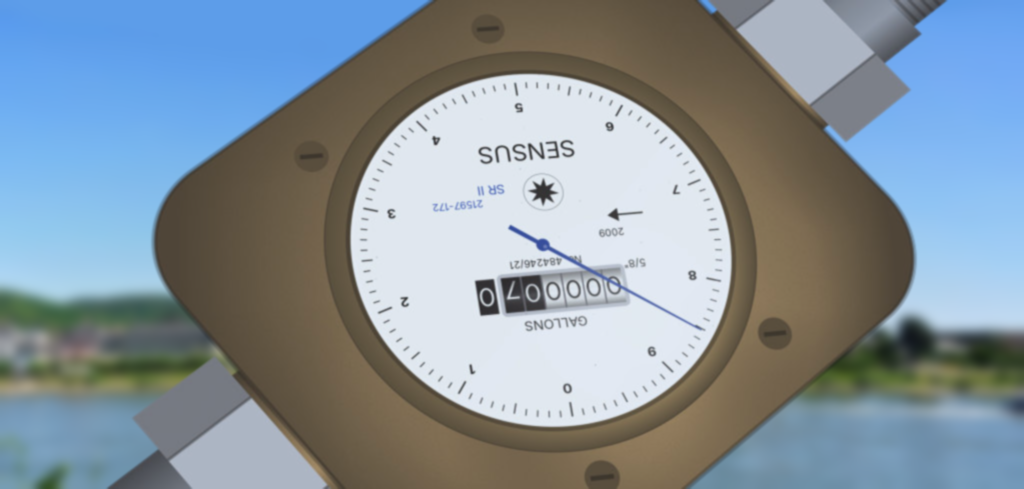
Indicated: 68.5gal
